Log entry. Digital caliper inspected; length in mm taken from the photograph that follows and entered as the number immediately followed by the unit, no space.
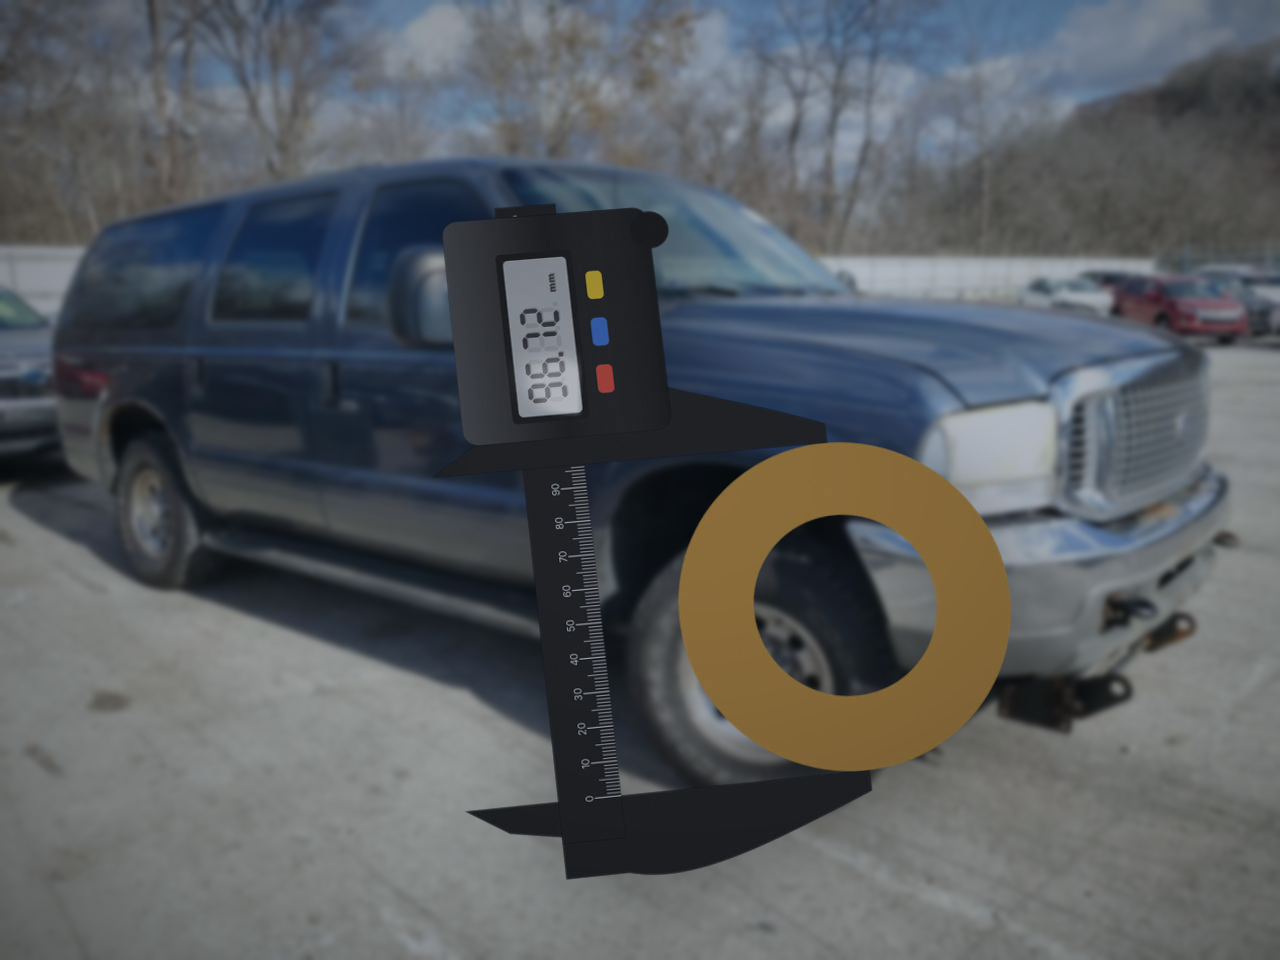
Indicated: 96.72mm
